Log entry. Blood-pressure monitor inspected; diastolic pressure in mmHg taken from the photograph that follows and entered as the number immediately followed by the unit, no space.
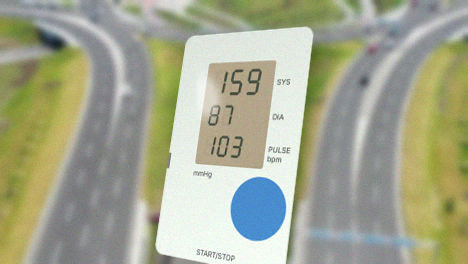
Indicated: 87mmHg
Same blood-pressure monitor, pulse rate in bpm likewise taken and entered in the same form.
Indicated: 103bpm
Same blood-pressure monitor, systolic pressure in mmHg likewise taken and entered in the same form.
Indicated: 159mmHg
